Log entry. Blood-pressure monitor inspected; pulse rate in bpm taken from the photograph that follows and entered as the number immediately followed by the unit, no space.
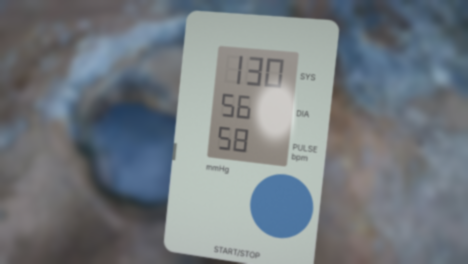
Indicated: 58bpm
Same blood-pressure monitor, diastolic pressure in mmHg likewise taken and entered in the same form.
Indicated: 56mmHg
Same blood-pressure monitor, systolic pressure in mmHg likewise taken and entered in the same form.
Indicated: 130mmHg
